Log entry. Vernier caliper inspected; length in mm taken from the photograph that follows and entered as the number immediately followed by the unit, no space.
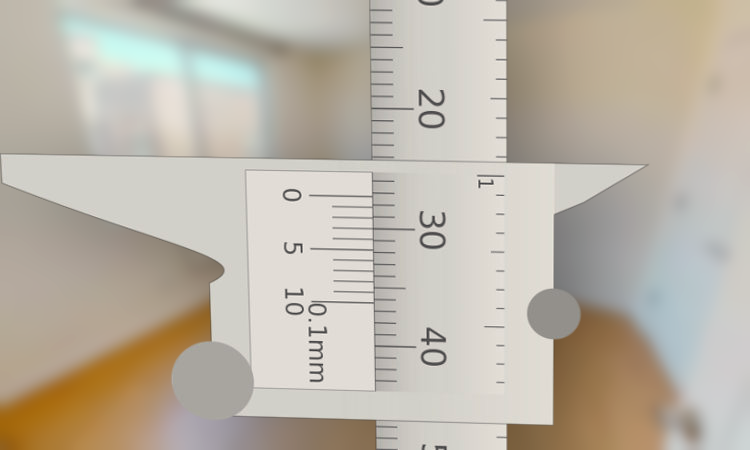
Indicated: 27.3mm
